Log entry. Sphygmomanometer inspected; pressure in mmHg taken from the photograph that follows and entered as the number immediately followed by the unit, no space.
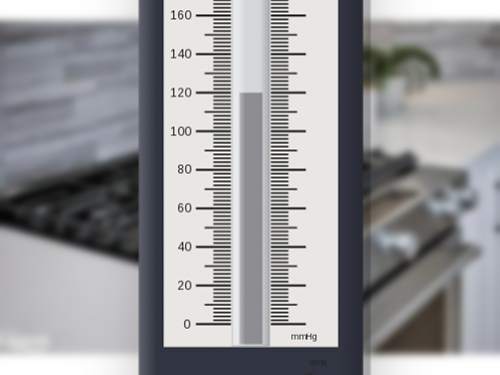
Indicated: 120mmHg
